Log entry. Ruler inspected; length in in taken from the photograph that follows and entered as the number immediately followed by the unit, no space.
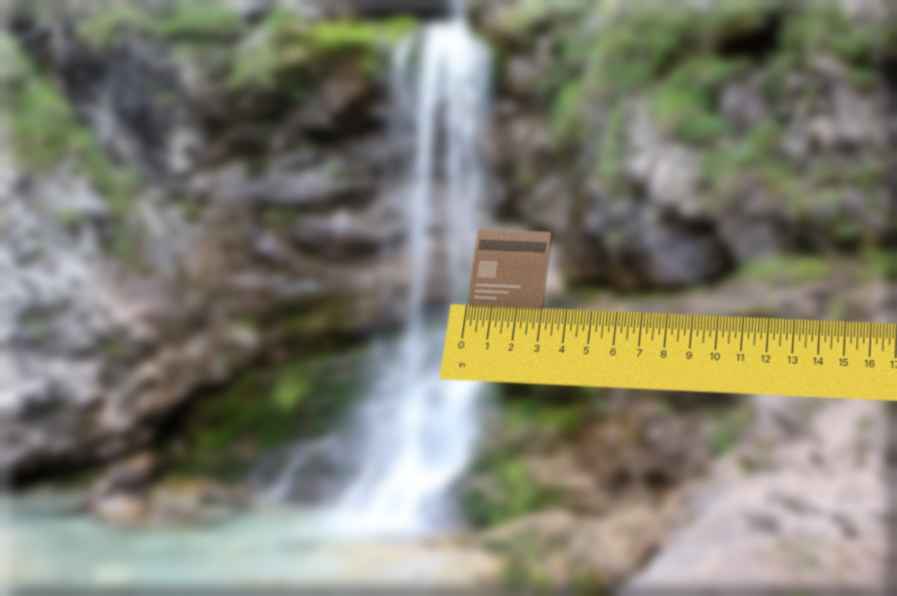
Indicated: 3in
